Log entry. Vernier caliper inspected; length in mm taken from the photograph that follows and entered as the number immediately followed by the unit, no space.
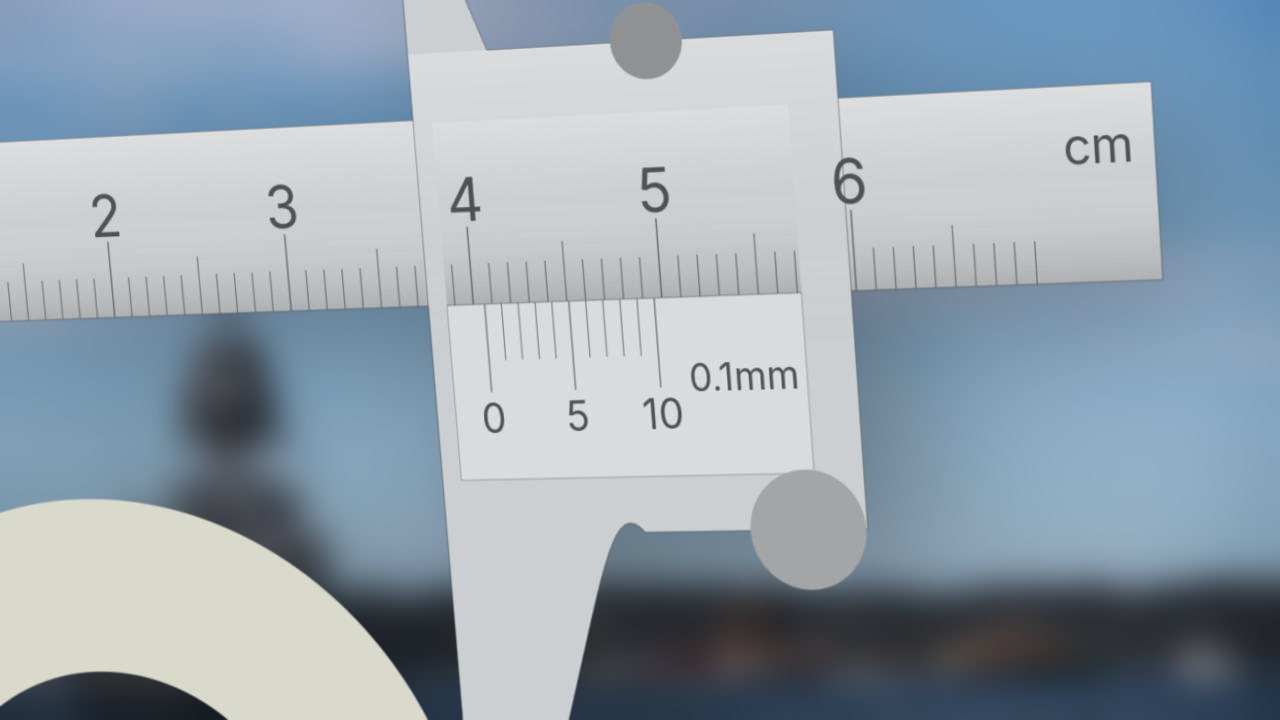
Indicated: 40.6mm
